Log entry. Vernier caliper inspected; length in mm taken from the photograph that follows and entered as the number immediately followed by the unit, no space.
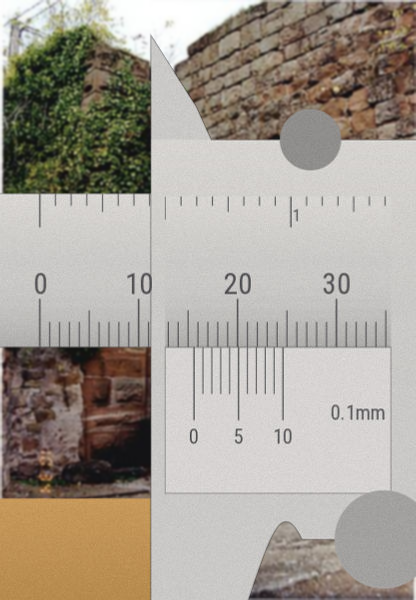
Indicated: 15.6mm
